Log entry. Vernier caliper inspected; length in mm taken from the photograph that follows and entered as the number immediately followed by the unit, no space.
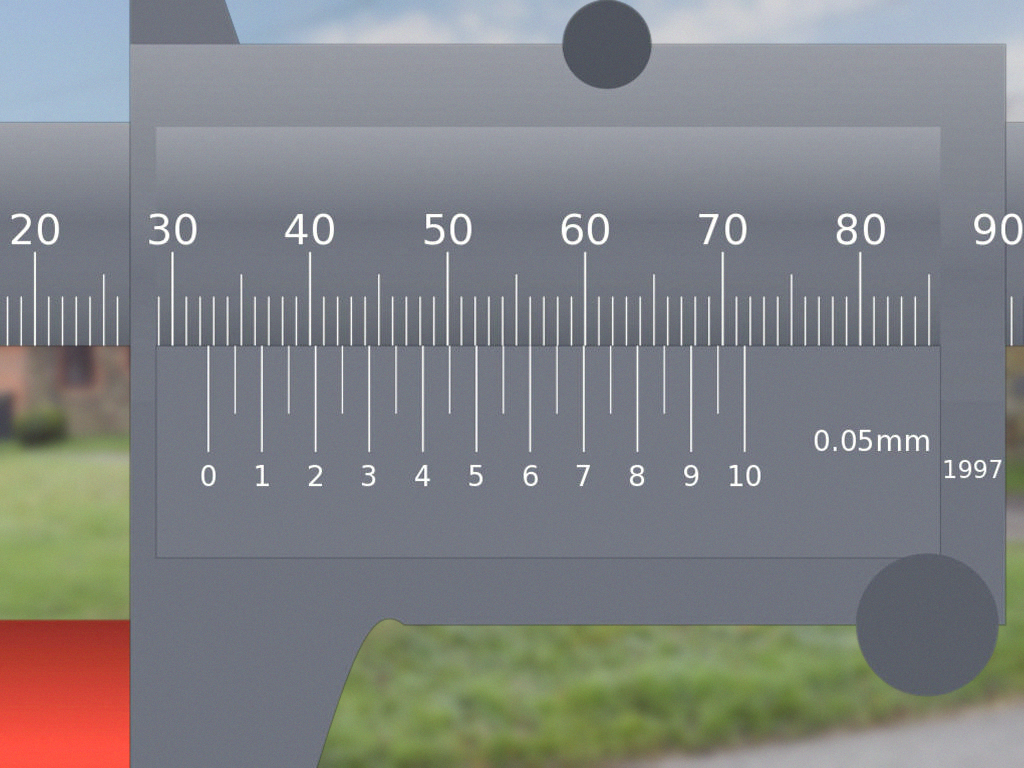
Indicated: 32.6mm
